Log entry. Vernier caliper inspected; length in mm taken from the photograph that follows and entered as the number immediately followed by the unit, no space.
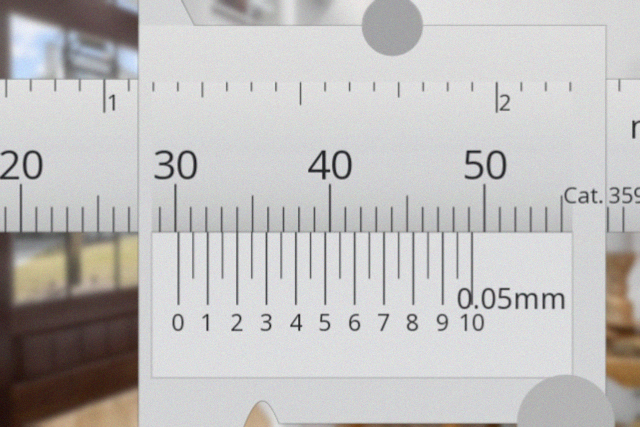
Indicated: 30.2mm
